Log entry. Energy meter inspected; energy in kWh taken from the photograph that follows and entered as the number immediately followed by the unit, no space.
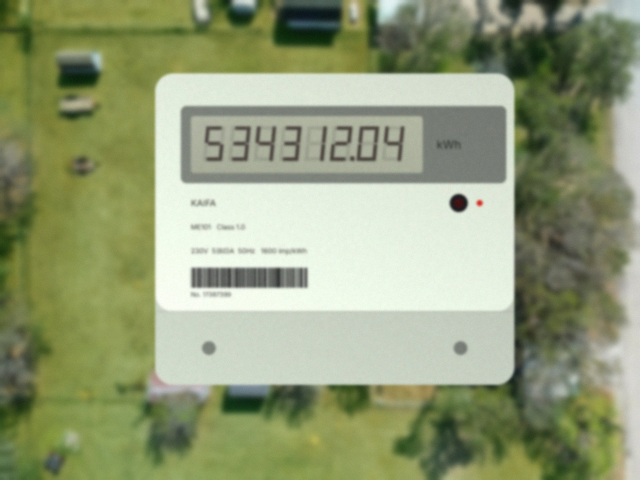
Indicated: 534312.04kWh
